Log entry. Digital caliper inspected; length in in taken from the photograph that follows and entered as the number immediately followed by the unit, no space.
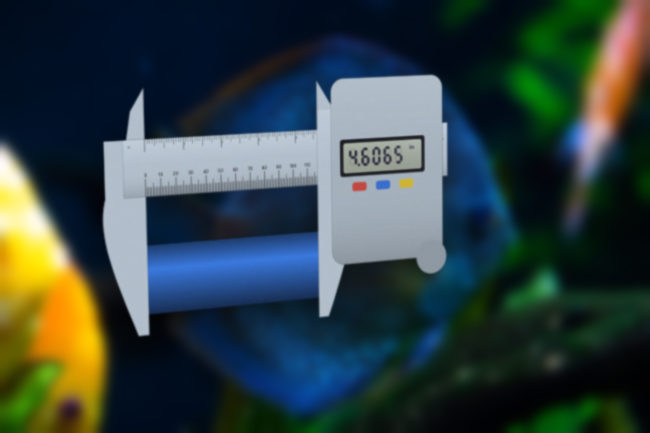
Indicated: 4.6065in
